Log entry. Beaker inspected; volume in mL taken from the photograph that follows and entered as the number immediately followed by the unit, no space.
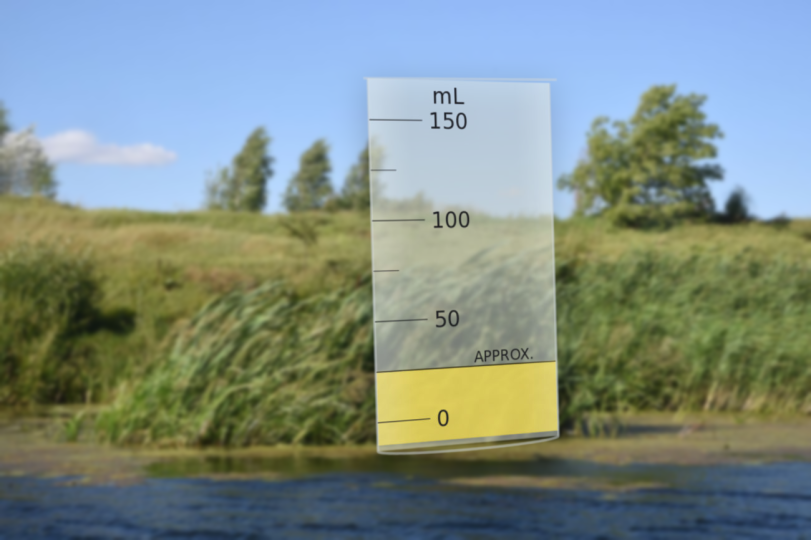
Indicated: 25mL
